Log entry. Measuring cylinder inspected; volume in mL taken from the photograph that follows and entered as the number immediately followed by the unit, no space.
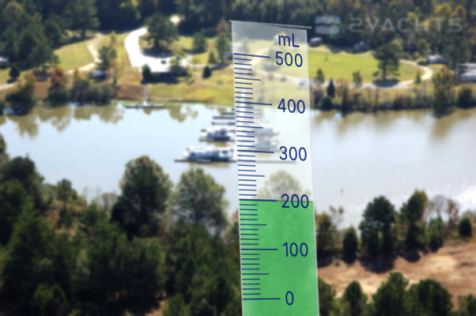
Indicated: 200mL
